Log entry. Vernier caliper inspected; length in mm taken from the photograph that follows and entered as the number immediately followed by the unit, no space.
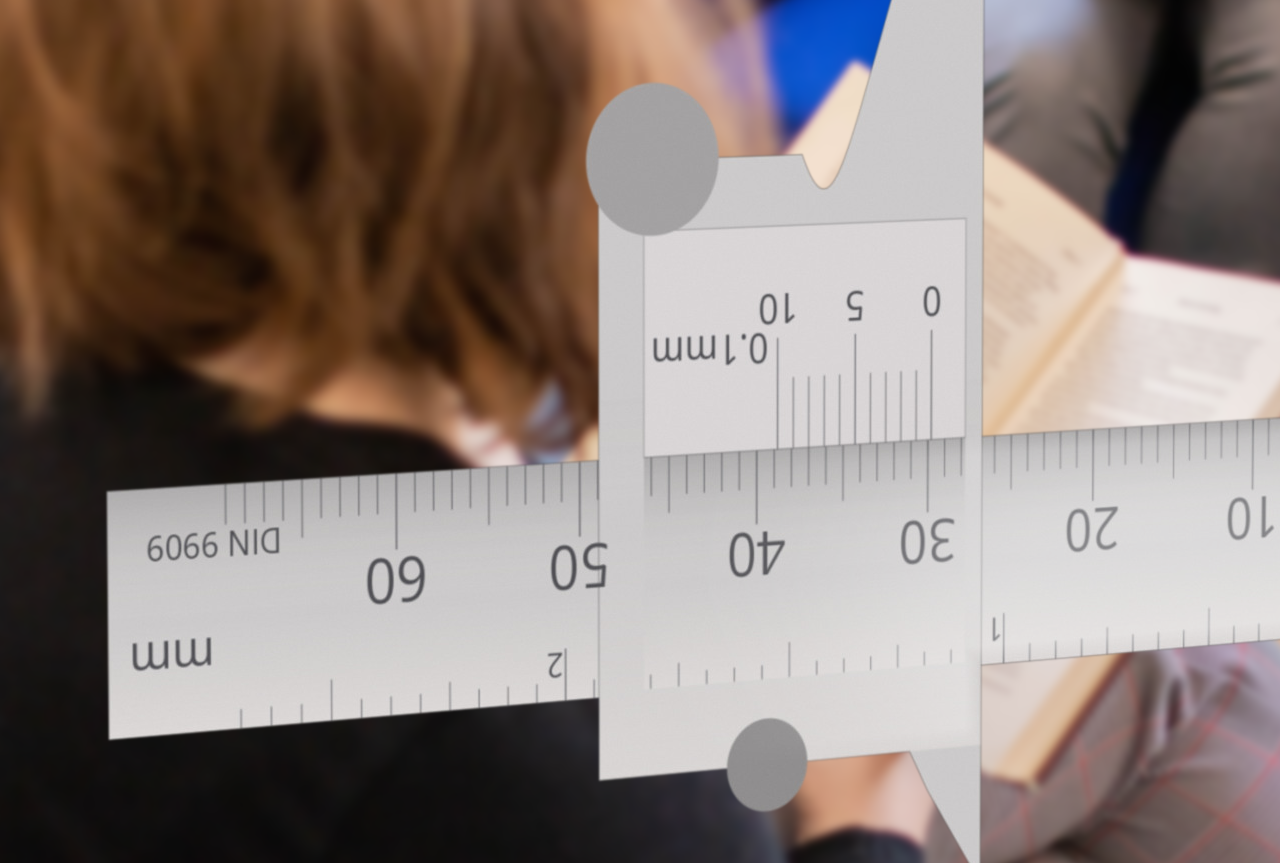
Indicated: 29.8mm
